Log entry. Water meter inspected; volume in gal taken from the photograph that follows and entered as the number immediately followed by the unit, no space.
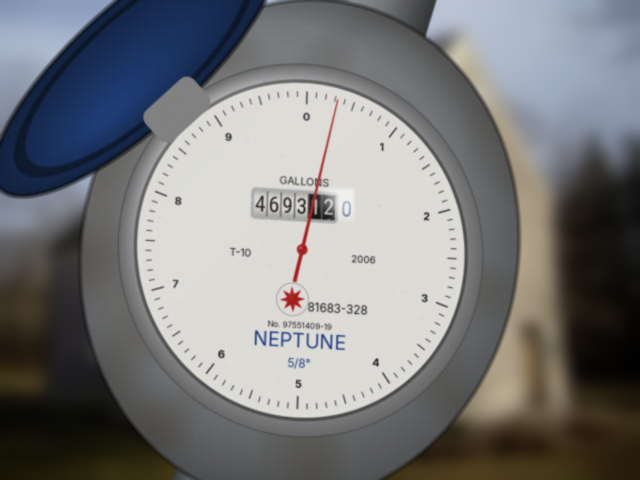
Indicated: 4693120.3gal
